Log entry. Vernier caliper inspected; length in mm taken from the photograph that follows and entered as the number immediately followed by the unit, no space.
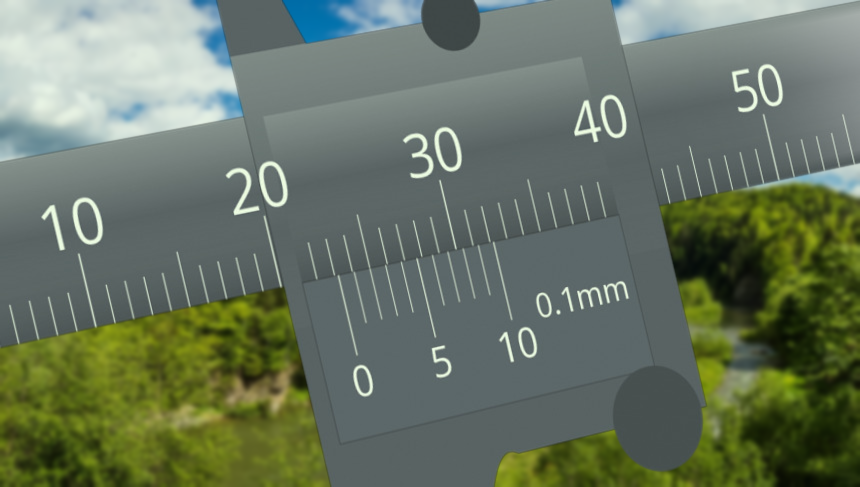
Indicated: 23.2mm
